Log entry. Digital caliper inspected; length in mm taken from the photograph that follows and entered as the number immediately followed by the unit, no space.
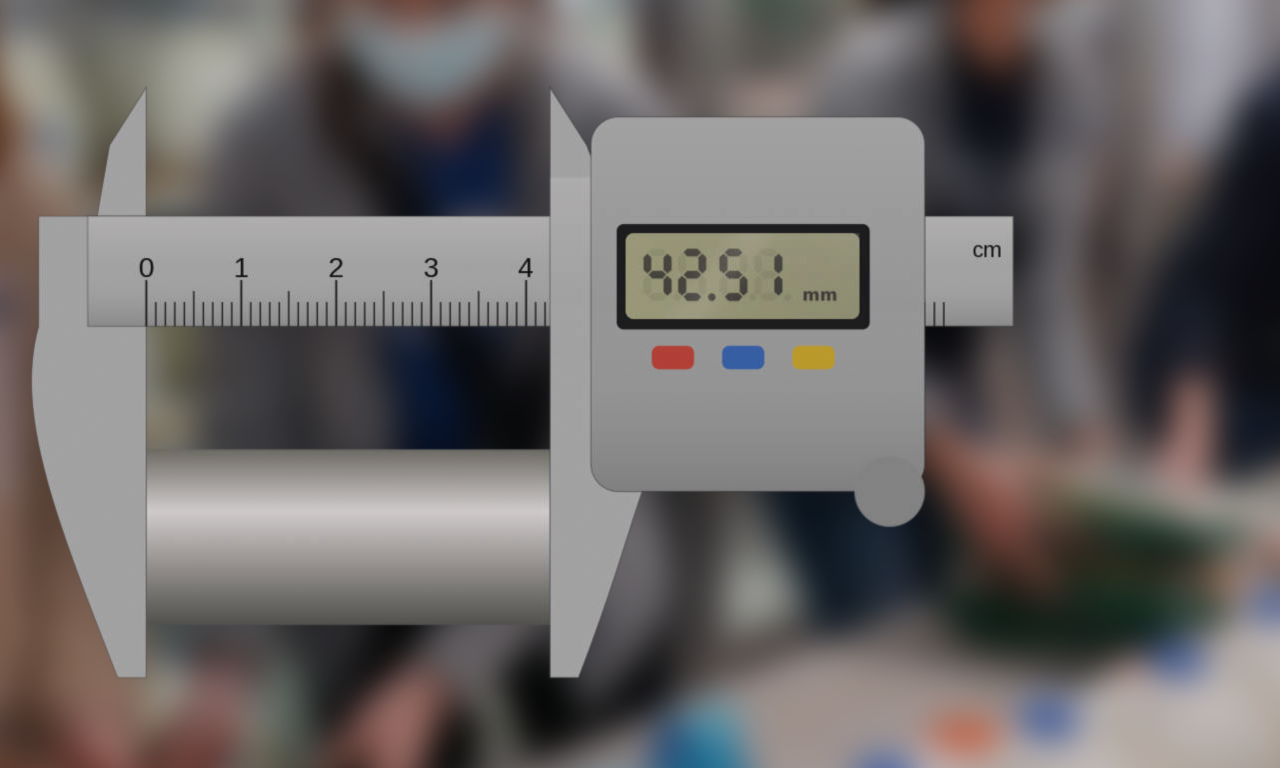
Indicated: 42.51mm
